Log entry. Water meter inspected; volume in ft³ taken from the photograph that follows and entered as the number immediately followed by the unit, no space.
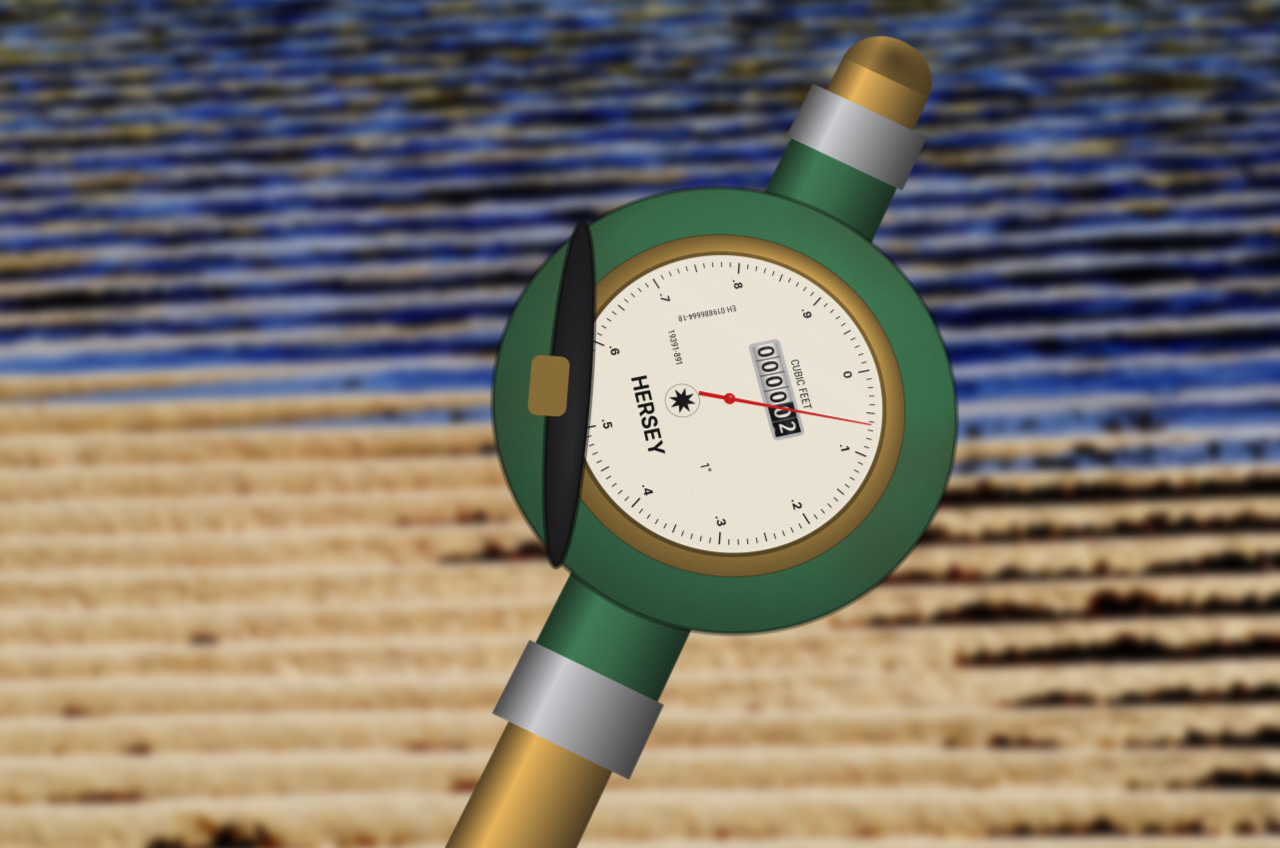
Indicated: 2.06ft³
